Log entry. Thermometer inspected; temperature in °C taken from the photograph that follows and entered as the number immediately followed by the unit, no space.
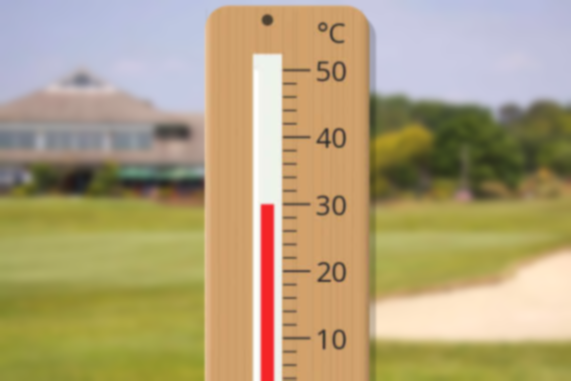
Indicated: 30°C
